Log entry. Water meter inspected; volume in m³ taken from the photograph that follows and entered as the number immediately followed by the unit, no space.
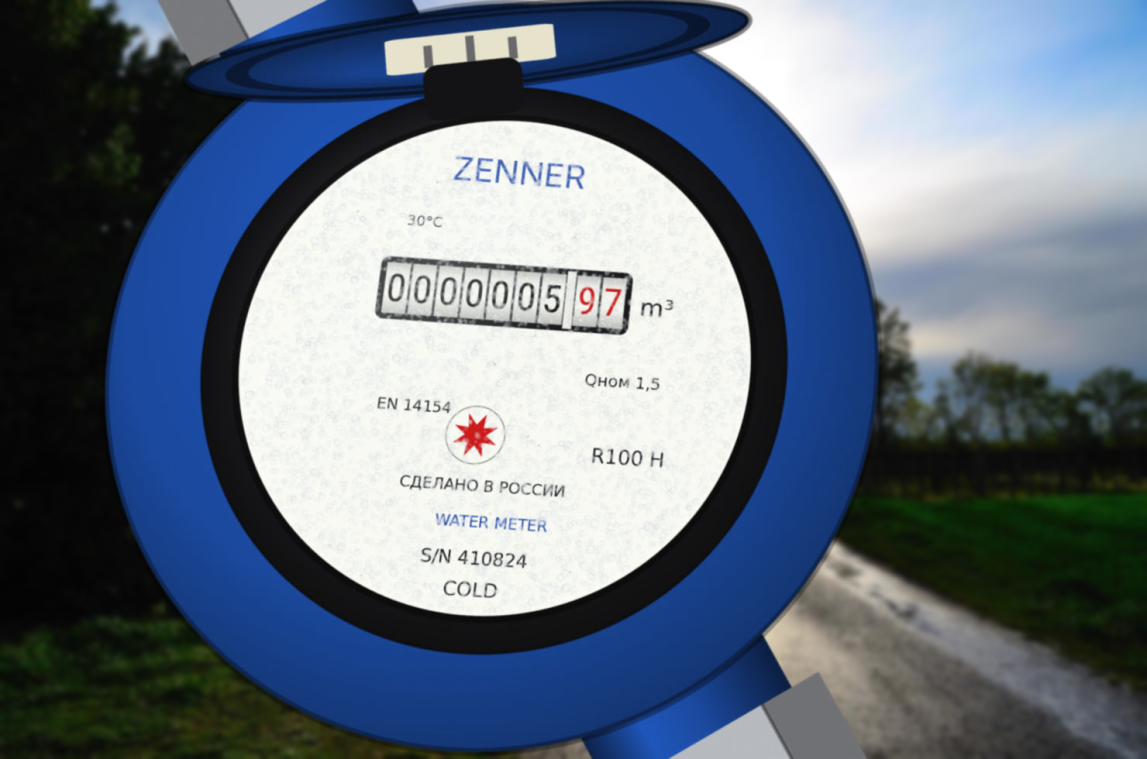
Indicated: 5.97m³
